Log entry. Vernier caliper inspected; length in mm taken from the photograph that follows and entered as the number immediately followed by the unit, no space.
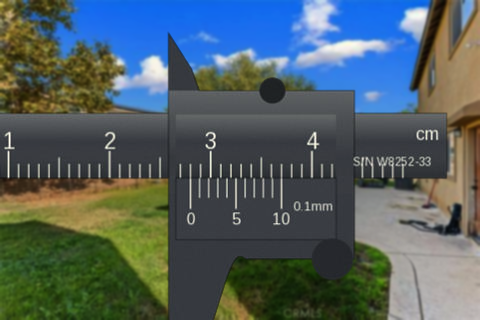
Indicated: 28.0mm
